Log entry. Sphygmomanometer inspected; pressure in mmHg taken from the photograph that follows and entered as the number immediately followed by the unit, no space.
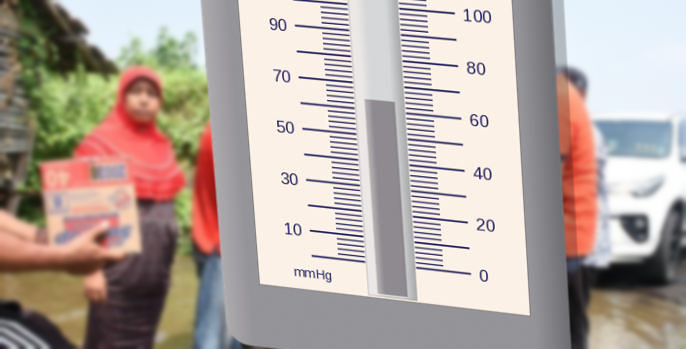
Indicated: 64mmHg
